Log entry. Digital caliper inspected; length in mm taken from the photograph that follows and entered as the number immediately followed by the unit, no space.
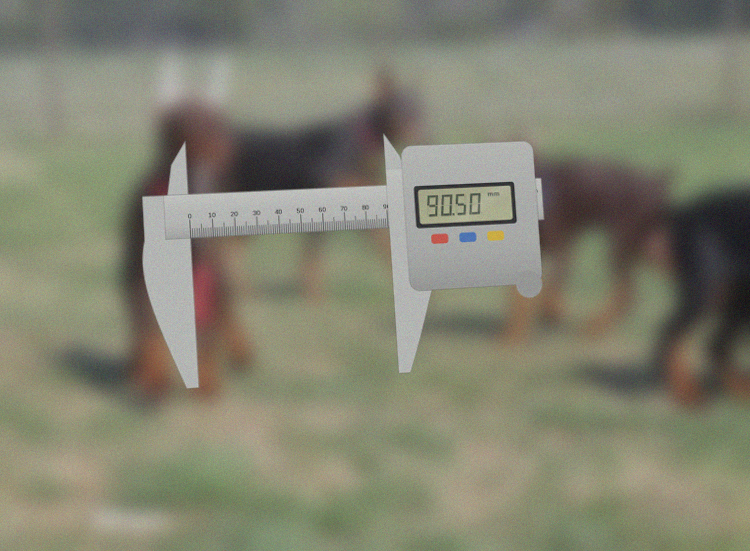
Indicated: 90.50mm
